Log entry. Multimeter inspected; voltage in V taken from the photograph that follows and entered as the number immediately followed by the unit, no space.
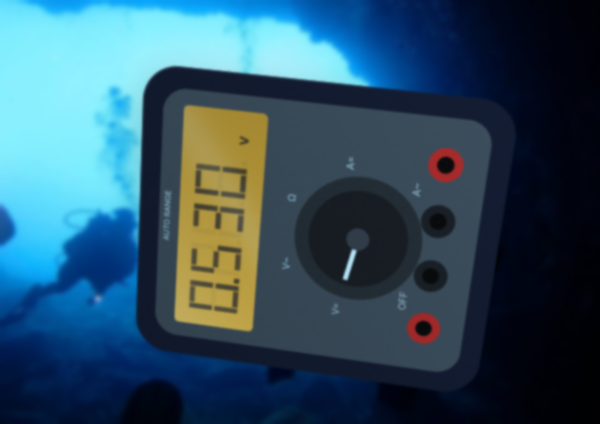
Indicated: 0.530V
